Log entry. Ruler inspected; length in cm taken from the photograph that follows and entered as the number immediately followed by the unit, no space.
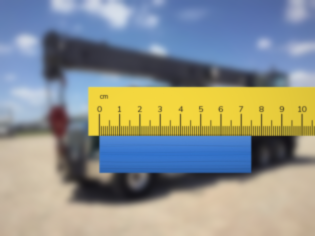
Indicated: 7.5cm
